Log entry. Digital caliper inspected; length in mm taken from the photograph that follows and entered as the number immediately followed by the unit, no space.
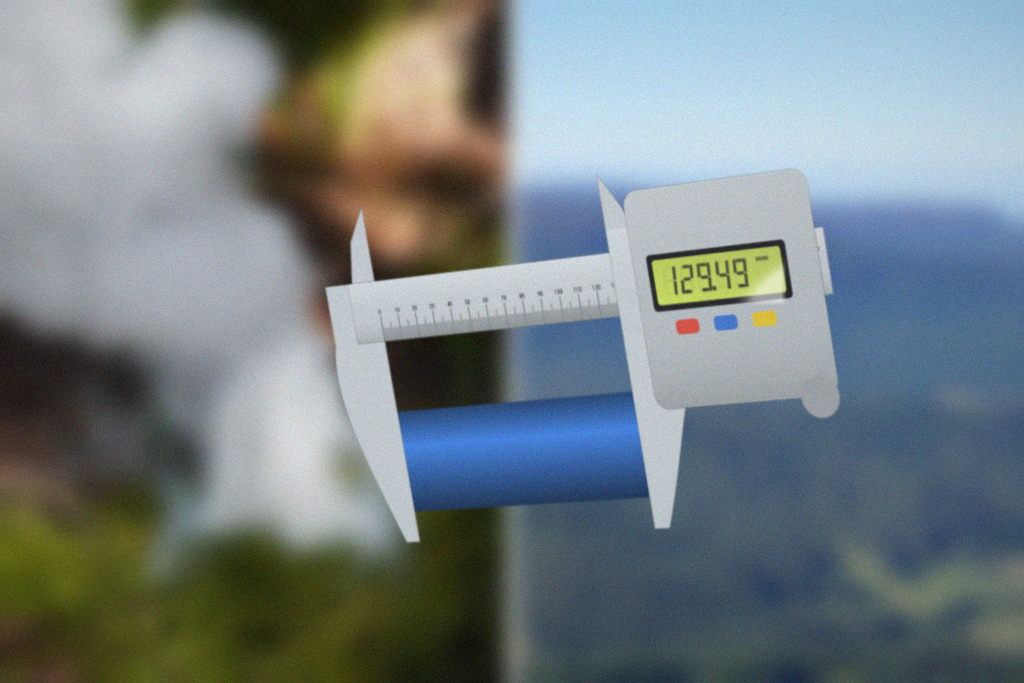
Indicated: 129.49mm
